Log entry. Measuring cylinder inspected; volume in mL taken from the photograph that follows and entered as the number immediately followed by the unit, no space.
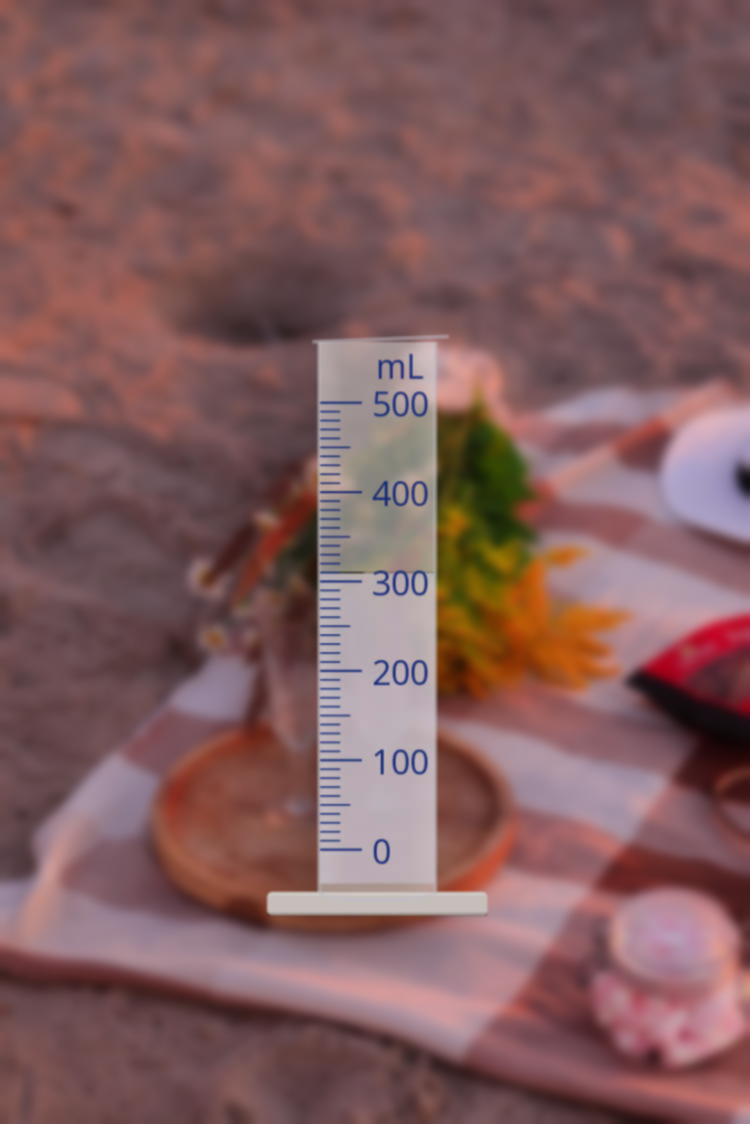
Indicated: 310mL
